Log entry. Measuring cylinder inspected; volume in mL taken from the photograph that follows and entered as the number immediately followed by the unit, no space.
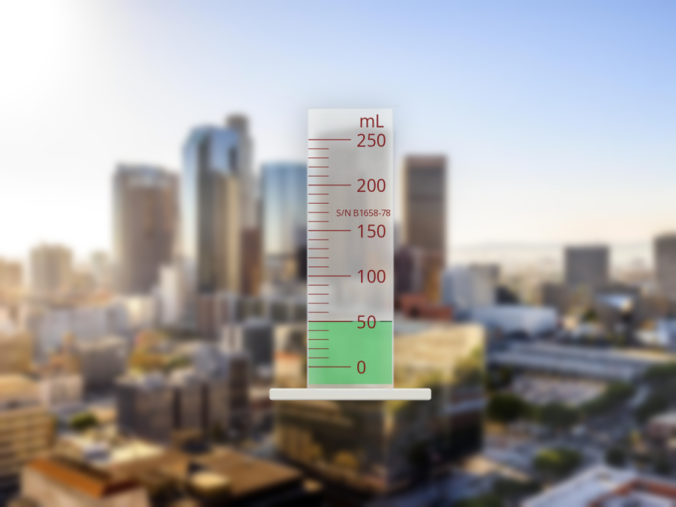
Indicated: 50mL
